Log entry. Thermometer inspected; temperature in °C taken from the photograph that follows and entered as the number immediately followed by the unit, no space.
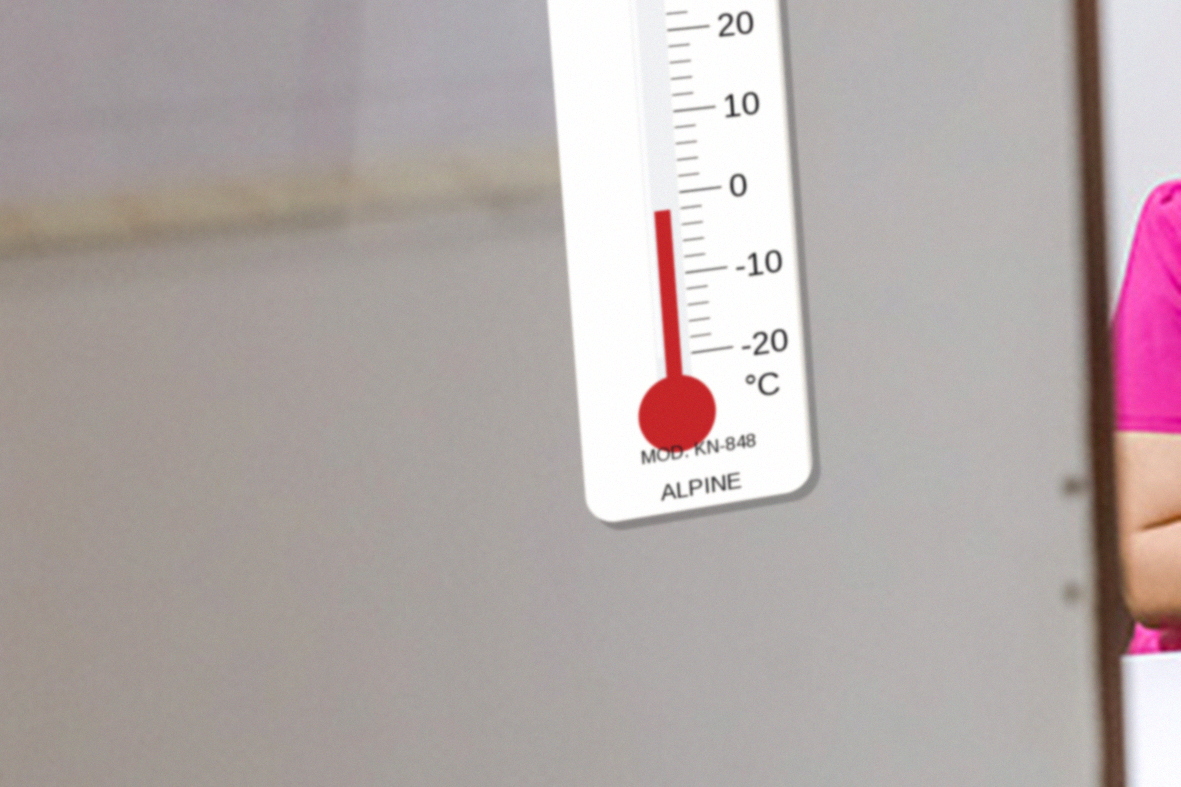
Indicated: -2°C
